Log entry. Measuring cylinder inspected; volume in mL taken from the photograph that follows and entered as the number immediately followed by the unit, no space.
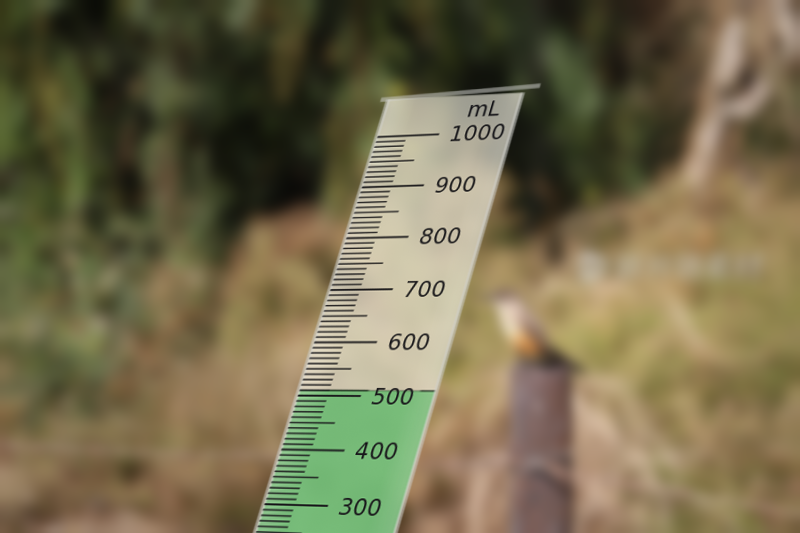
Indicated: 510mL
